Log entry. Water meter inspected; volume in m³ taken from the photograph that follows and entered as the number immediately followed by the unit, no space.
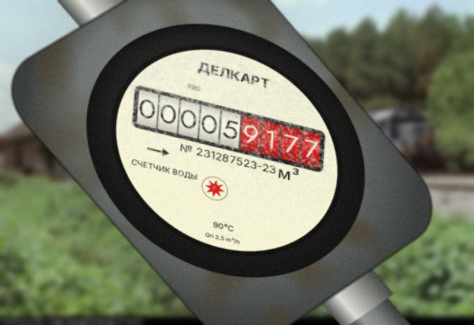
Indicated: 5.9177m³
